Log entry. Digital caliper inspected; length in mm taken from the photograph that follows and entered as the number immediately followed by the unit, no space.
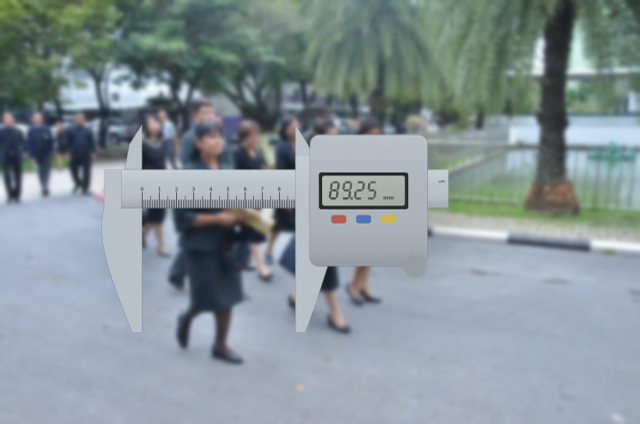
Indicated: 89.25mm
